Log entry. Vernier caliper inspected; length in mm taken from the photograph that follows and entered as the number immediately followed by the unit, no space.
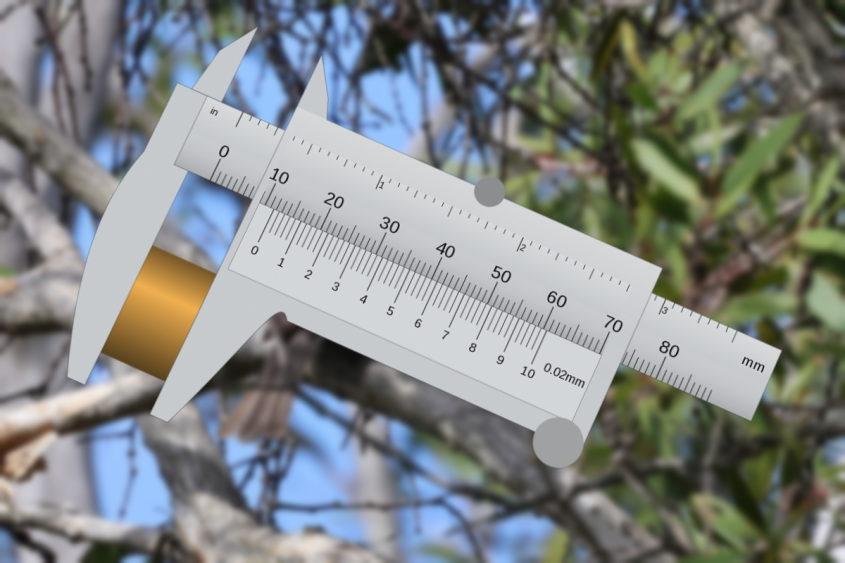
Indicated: 11.6mm
